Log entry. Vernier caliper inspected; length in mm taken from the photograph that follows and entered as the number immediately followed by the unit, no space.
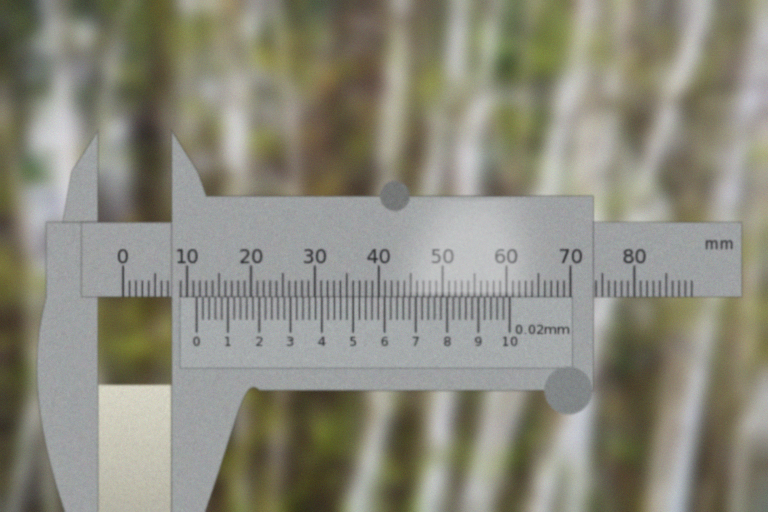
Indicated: 11.5mm
